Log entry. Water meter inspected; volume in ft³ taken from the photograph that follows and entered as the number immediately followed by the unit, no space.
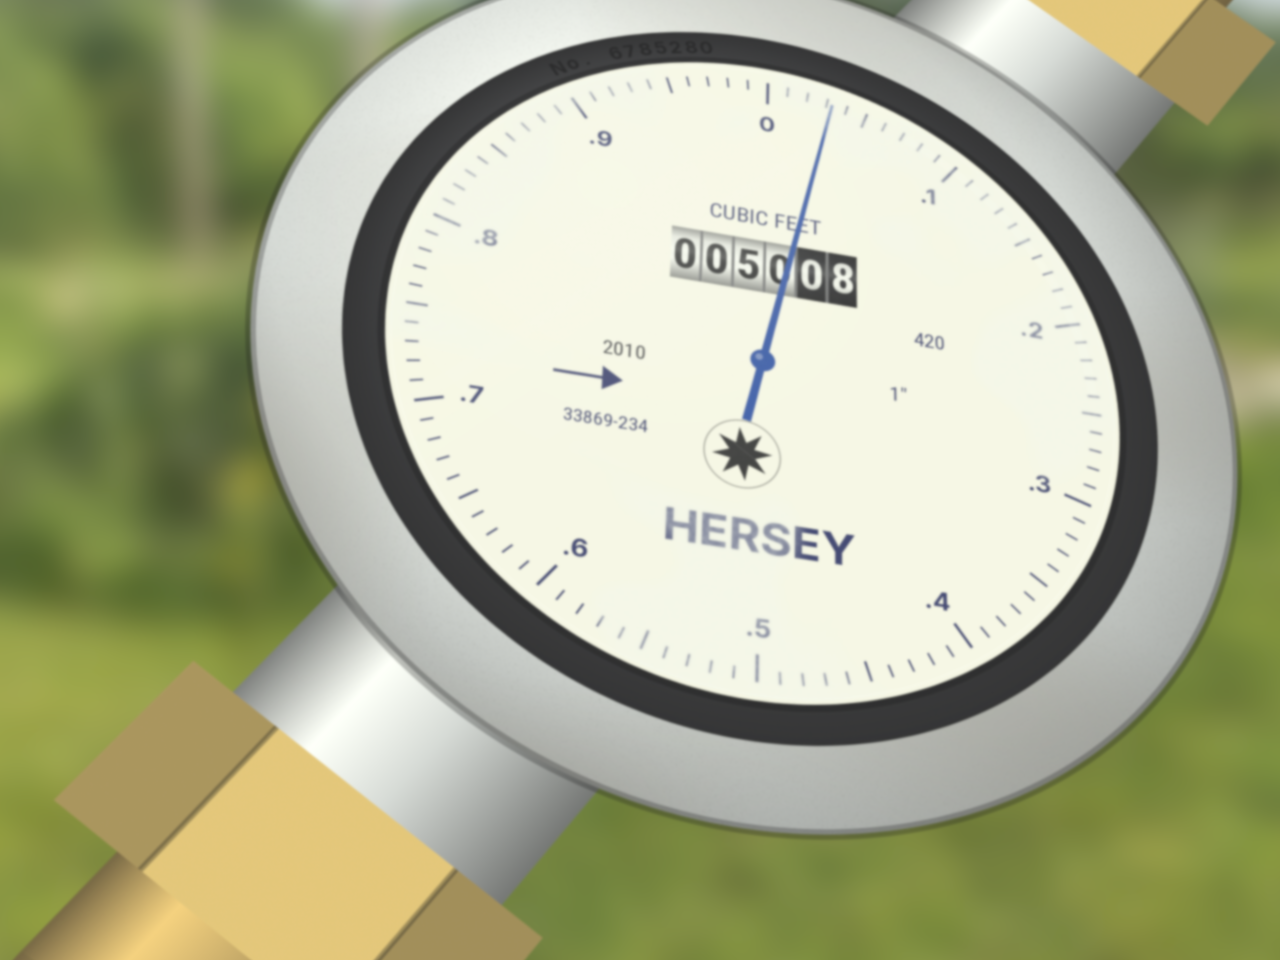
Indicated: 5008.03ft³
